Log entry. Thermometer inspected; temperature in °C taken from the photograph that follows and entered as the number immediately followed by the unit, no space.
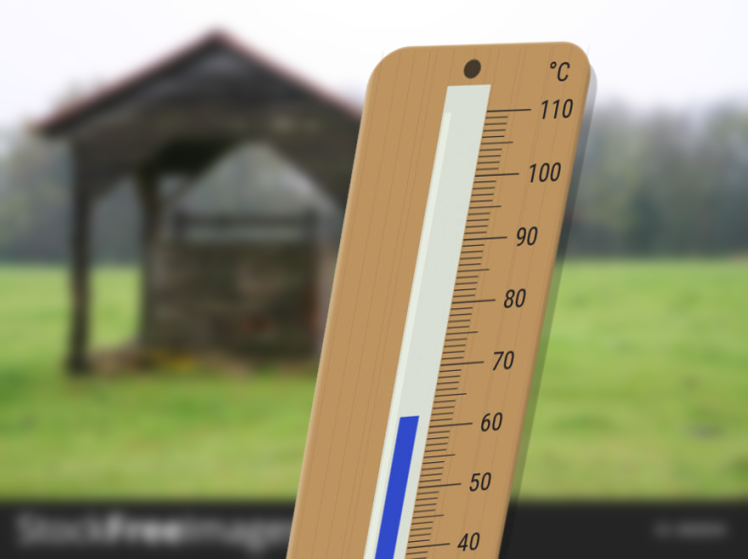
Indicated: 62°C
